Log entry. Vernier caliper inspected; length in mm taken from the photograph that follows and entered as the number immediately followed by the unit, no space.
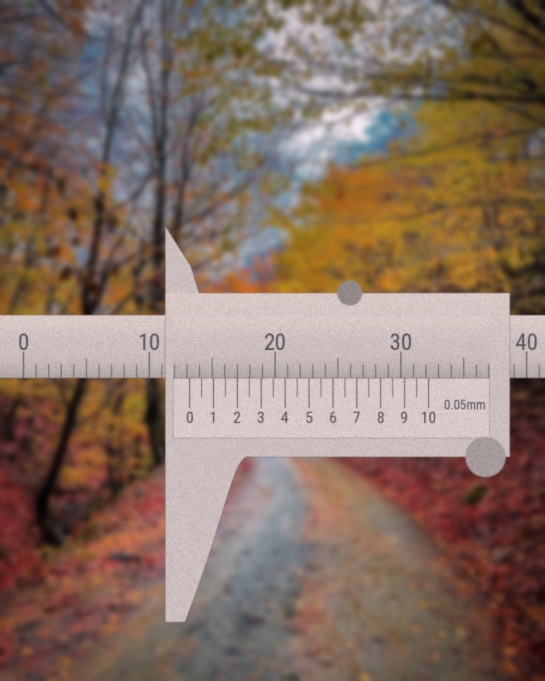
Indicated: 13.2mm
